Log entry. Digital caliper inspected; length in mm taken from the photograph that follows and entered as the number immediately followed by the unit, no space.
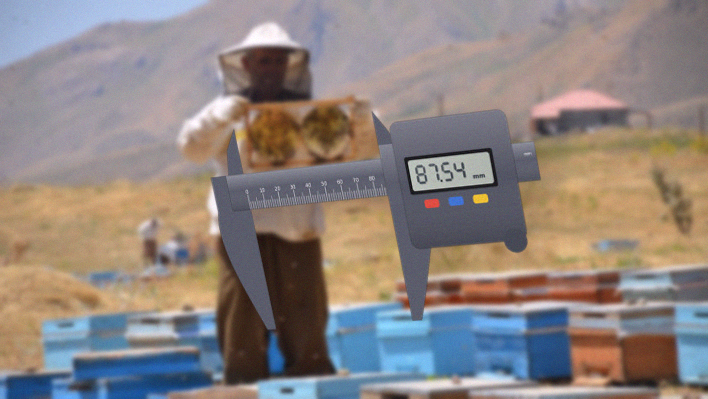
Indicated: 87.54mm
